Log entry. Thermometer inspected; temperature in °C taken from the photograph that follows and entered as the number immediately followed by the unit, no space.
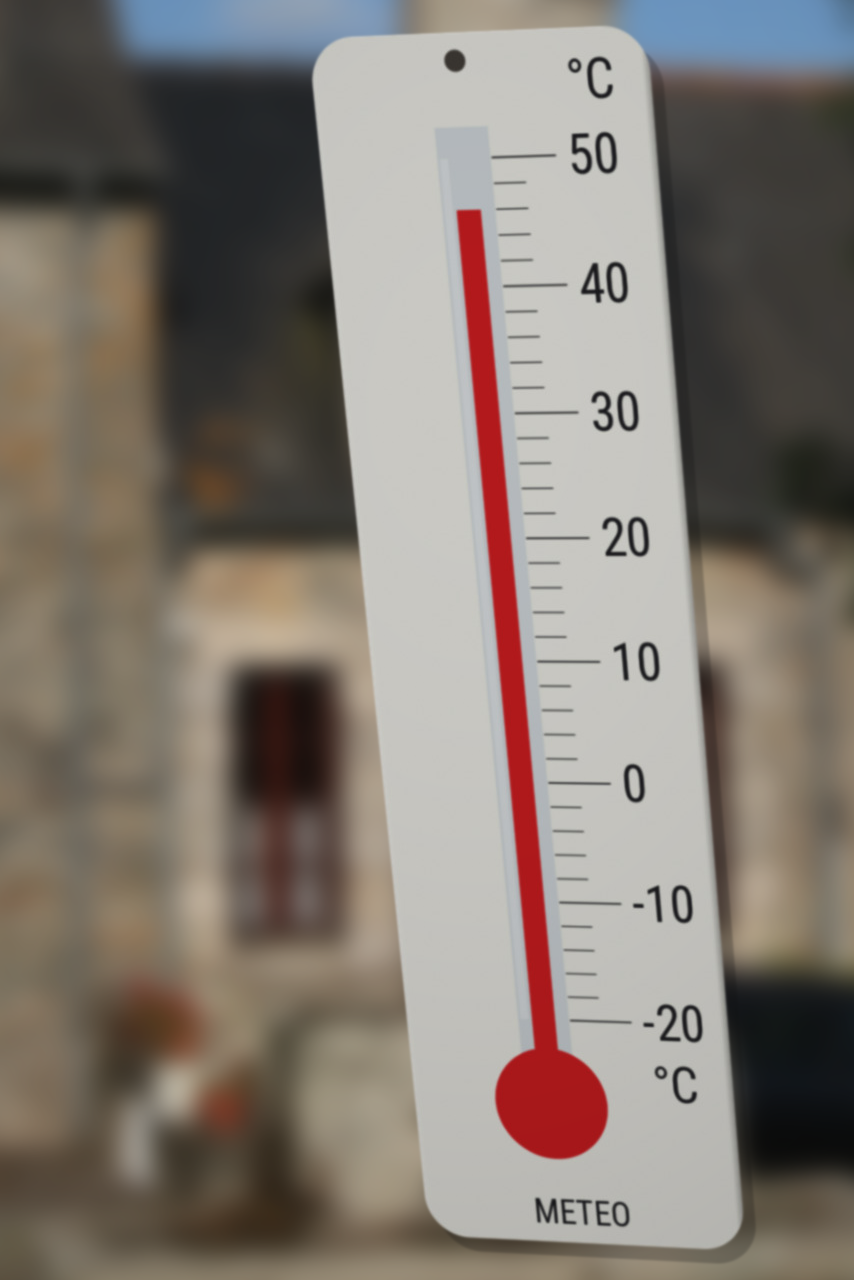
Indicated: 46°C
